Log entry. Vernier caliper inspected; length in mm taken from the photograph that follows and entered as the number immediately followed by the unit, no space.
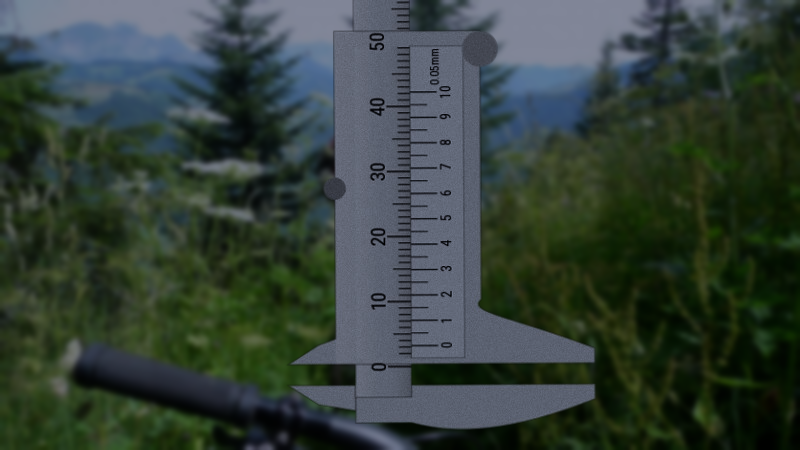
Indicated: 3.2mm
